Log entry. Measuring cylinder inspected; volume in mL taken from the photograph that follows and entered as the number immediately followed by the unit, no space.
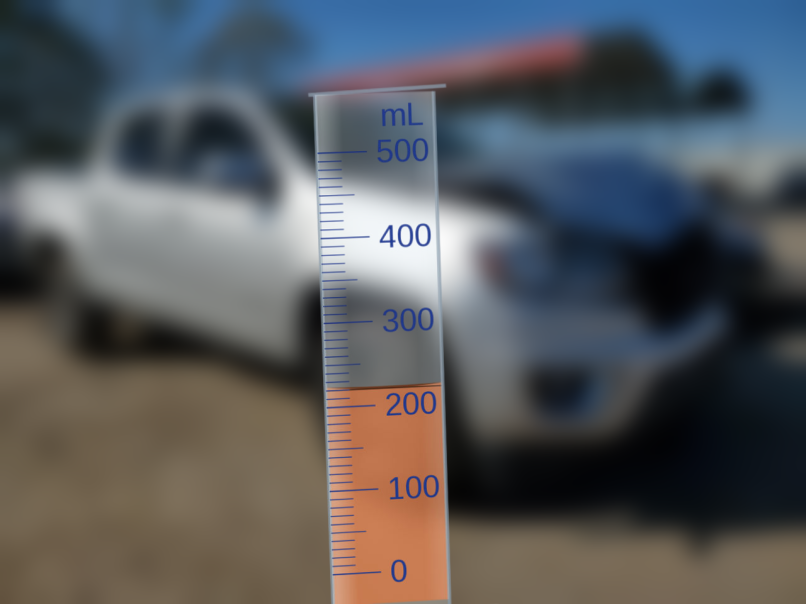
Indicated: 220mL
